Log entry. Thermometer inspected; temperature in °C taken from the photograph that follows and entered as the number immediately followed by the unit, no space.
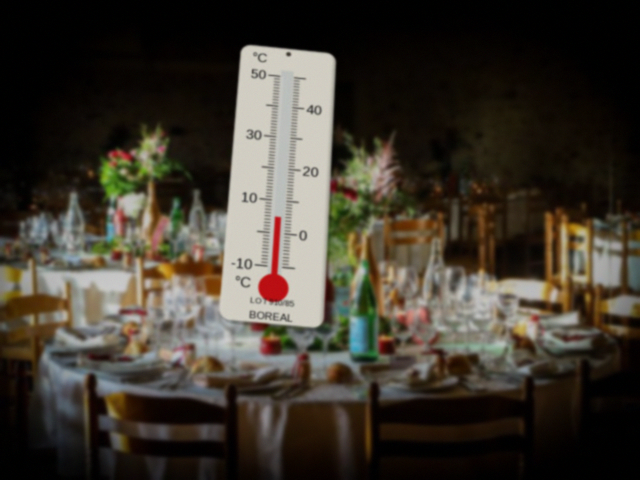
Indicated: 5°C
